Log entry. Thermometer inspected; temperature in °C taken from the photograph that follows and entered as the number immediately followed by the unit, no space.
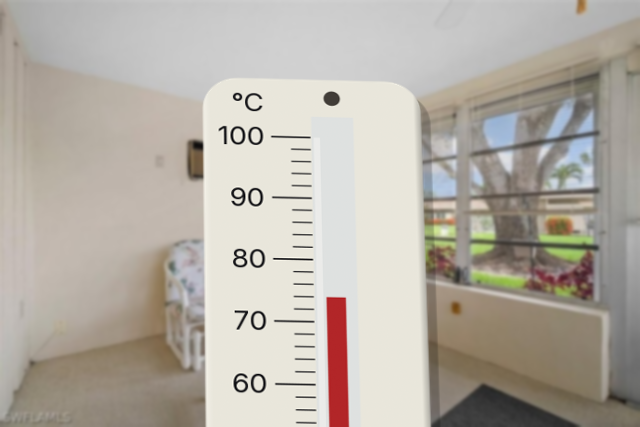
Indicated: 74°C
